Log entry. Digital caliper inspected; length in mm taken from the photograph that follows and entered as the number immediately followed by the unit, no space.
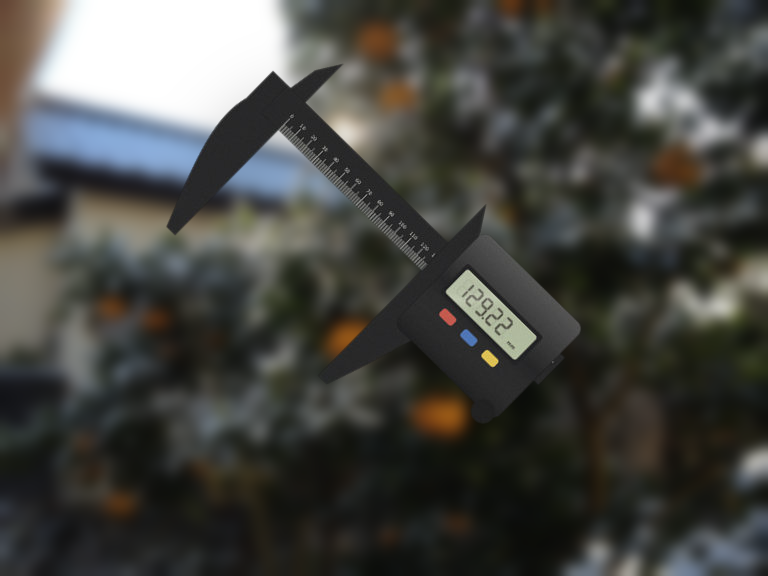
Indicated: 129.22mm
